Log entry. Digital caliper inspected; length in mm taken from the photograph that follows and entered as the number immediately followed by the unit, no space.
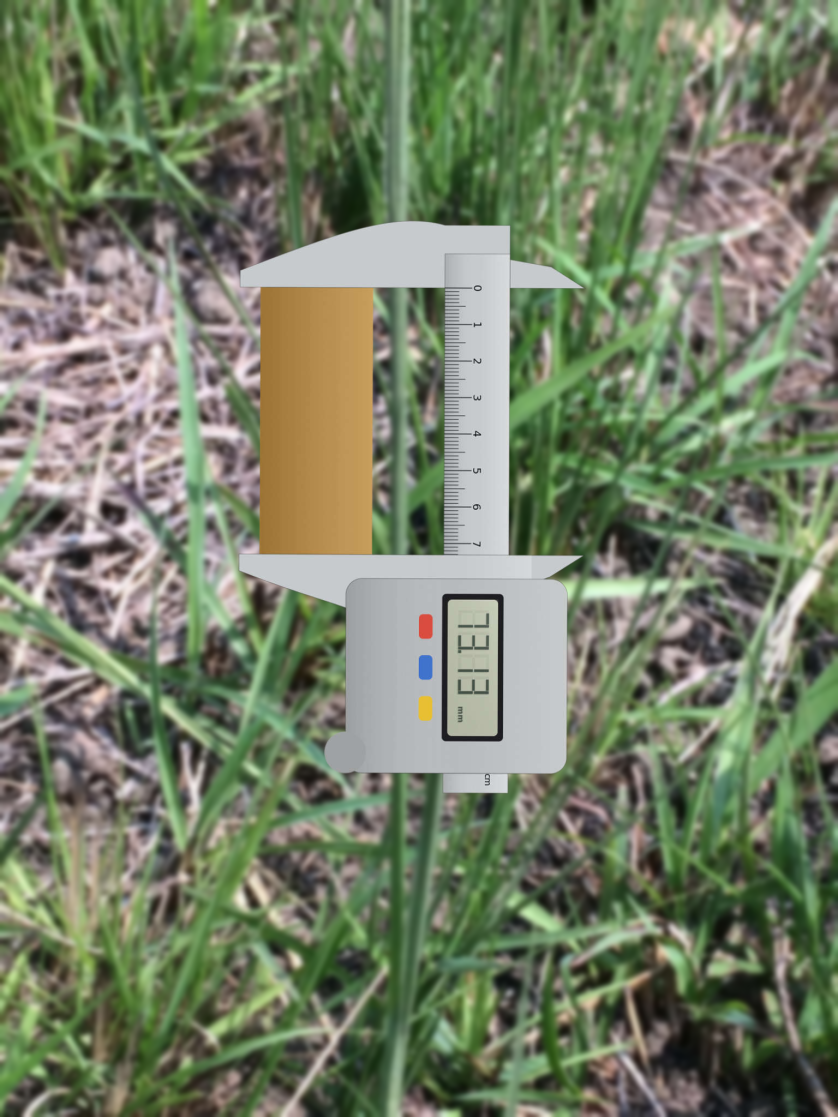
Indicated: 73.13mm
